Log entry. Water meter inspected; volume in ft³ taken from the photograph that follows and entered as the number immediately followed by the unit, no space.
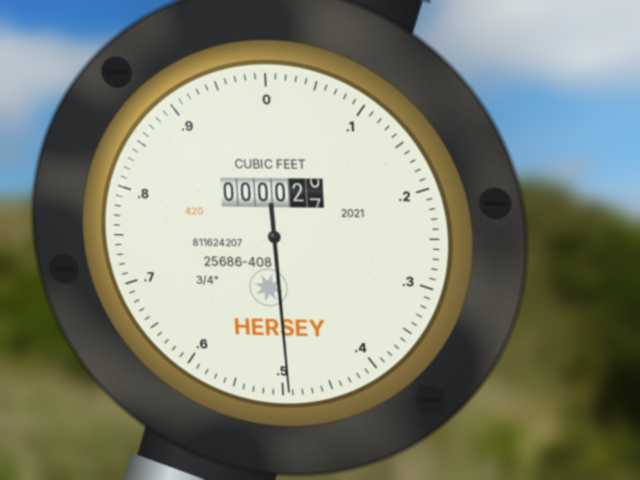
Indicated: 26.49ft³
